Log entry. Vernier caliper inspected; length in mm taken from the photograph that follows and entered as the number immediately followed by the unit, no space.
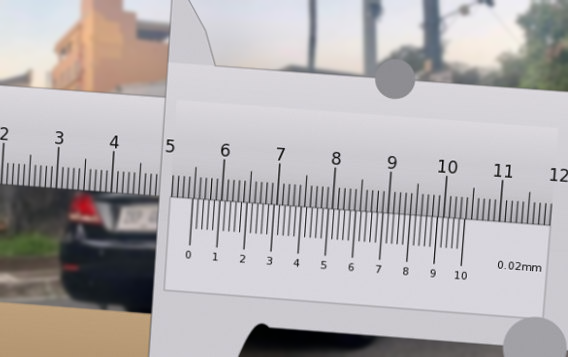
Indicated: 54.8mm
